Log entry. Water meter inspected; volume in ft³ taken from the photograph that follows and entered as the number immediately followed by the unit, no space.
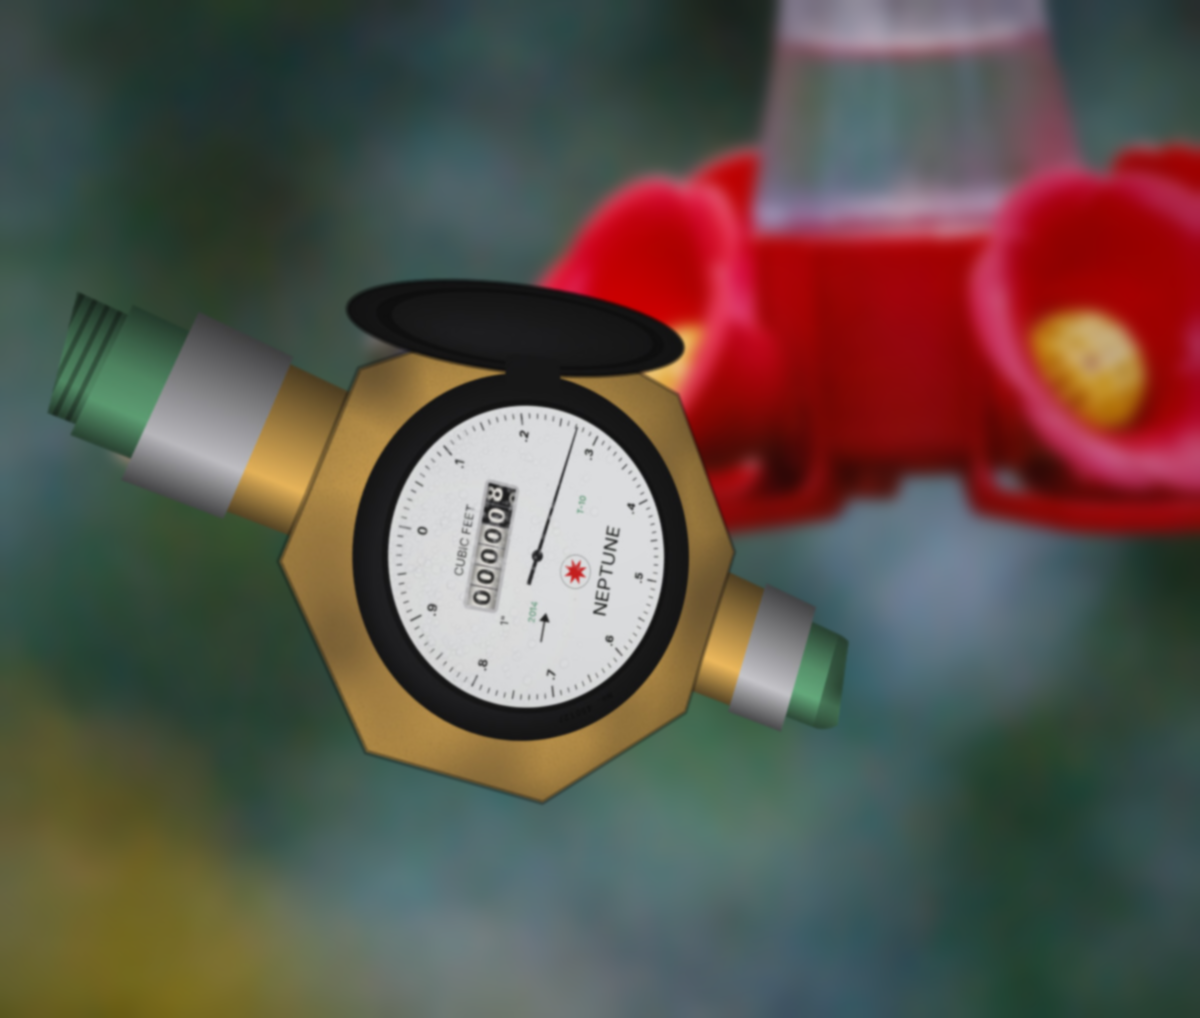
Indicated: 8.27ft³
